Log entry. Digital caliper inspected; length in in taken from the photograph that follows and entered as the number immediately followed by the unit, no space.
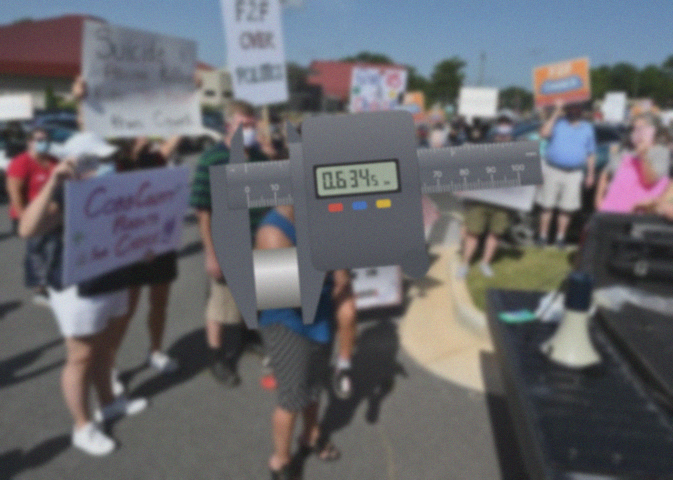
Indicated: 0.6345in
